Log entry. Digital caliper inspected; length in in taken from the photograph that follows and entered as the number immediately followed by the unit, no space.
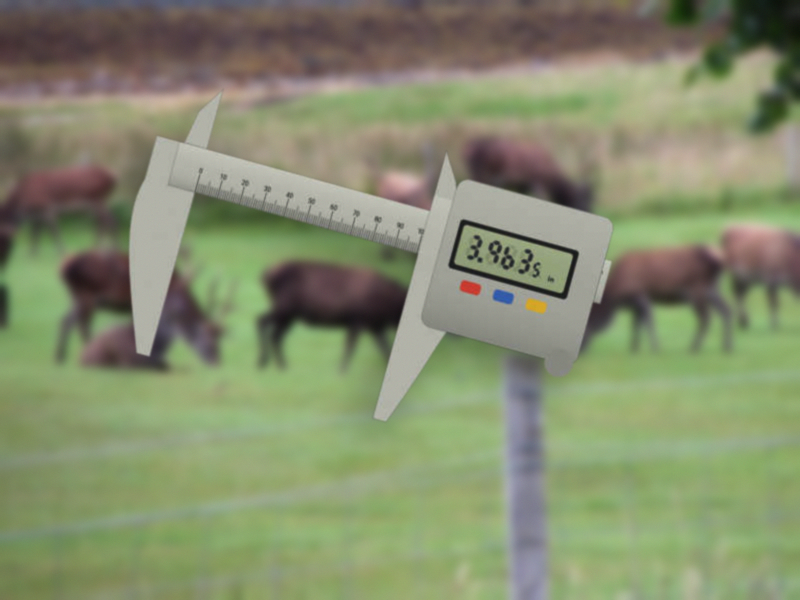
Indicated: 3.9635in
